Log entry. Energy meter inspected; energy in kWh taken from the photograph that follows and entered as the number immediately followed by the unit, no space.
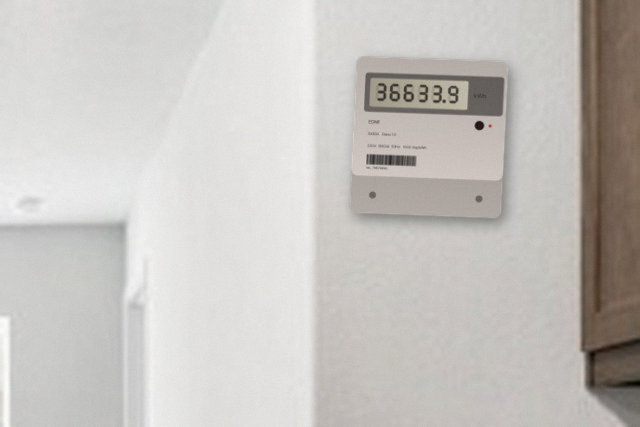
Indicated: 36633.9kWh
